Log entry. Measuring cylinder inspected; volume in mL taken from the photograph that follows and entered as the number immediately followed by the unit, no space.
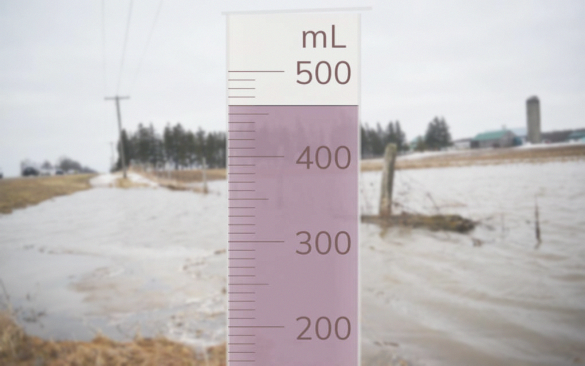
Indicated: 460mL
